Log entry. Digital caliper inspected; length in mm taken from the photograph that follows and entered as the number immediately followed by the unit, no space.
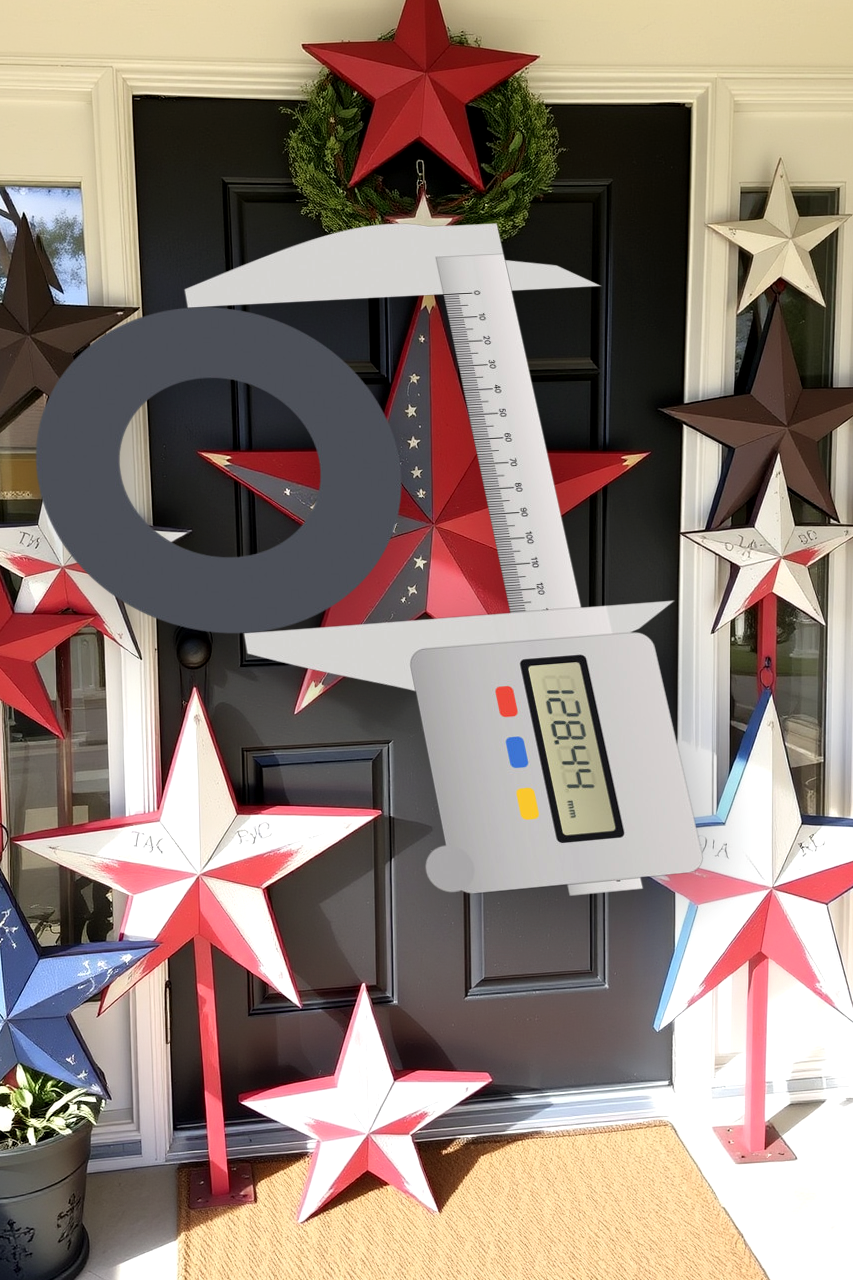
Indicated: 128.44mm
